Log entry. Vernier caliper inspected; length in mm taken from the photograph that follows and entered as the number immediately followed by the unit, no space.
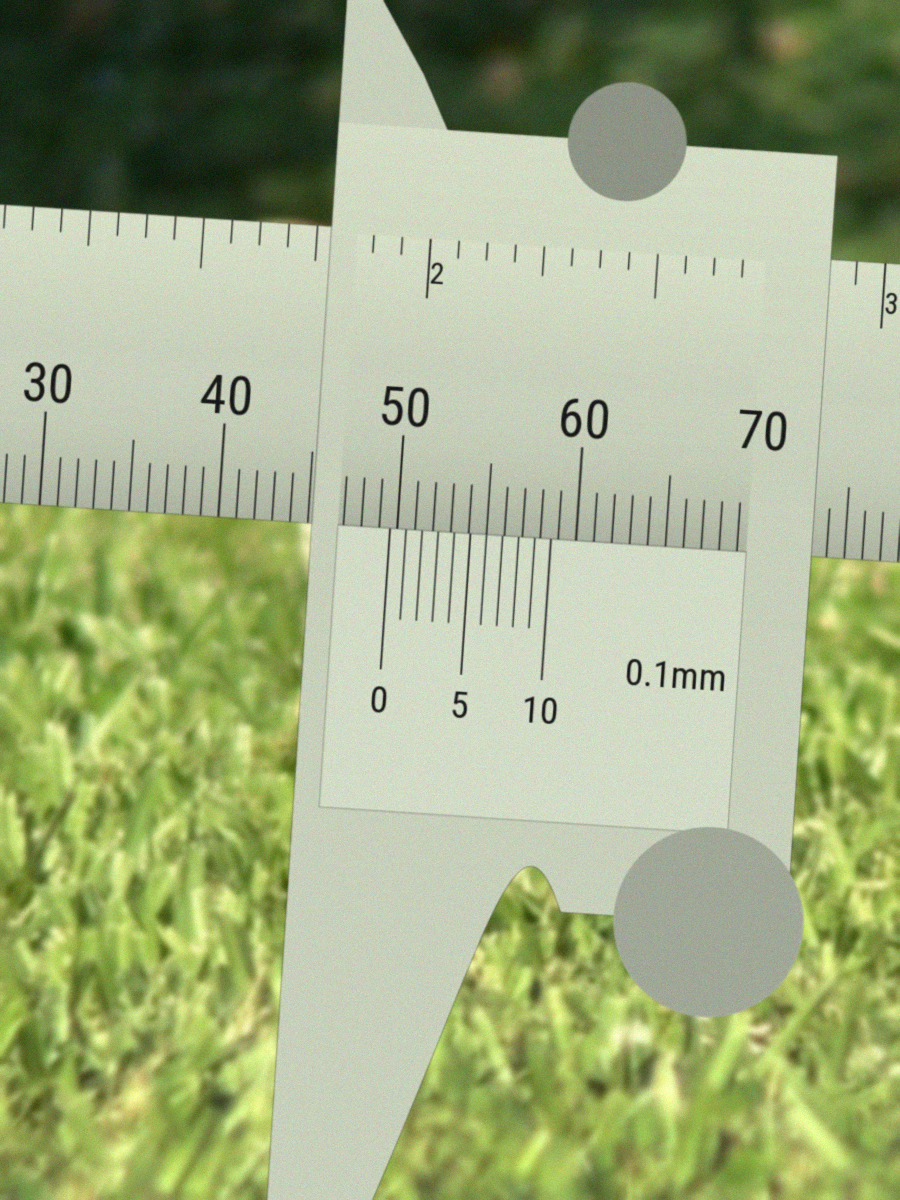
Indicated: 49.6mm
